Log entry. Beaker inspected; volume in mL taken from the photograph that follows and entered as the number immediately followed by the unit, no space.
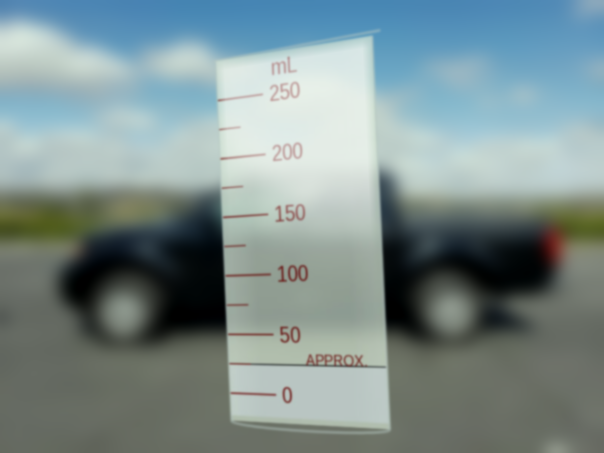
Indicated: 25mL
